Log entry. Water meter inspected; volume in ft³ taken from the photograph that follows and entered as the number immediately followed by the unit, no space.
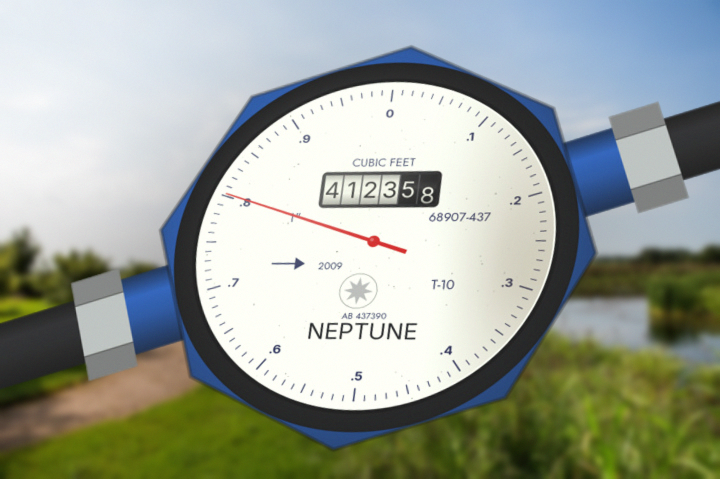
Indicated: 412357.80ft³
